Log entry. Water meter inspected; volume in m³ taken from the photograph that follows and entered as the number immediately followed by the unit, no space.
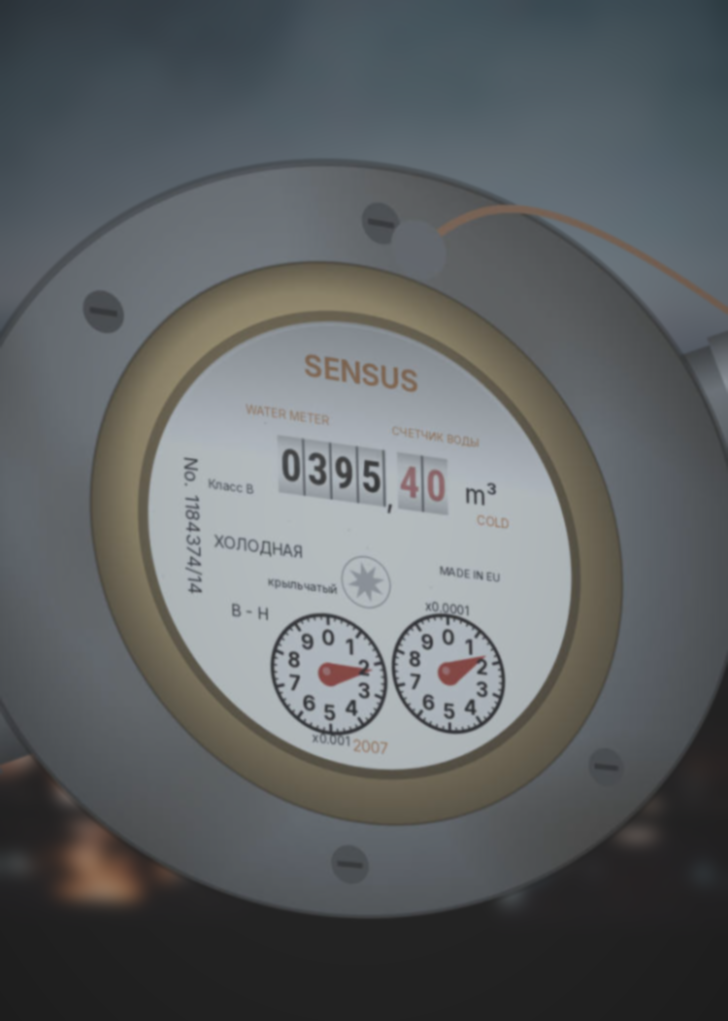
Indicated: 395.4021m³
